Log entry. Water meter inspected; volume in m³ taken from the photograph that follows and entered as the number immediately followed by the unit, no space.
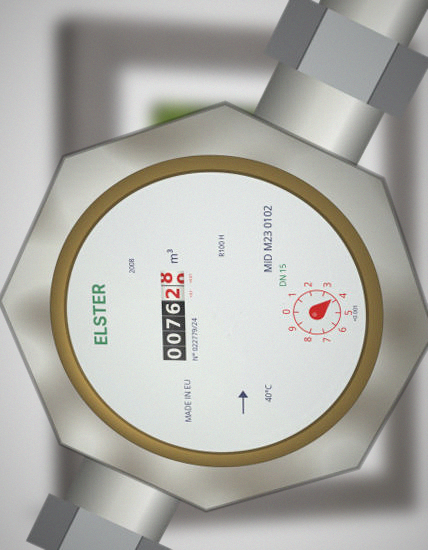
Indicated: 76.283m³
